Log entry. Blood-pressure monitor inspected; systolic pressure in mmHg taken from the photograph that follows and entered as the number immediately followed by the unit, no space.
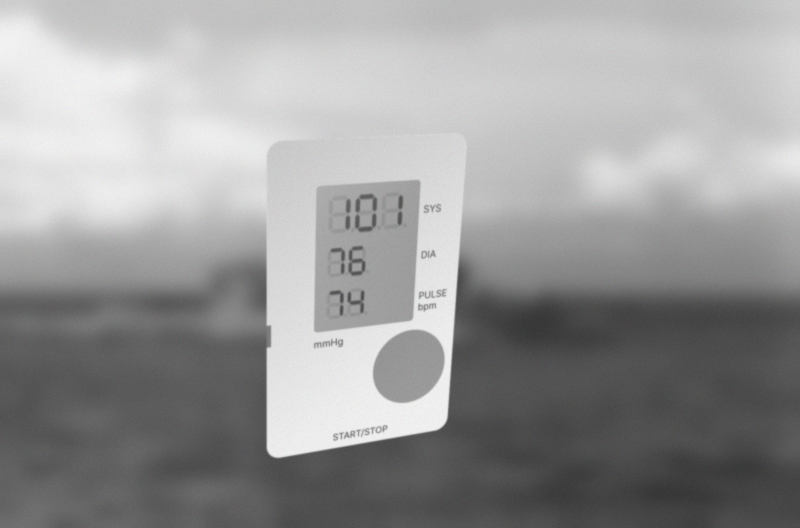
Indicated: 101mmHg
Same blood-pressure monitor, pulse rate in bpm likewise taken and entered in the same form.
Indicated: 74bpm
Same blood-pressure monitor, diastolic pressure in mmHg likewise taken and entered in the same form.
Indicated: 76mmHg
